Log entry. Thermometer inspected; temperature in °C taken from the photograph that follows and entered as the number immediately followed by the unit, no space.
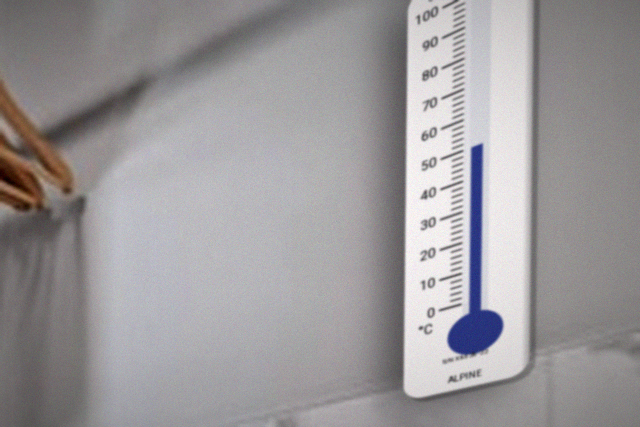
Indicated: 50°C
